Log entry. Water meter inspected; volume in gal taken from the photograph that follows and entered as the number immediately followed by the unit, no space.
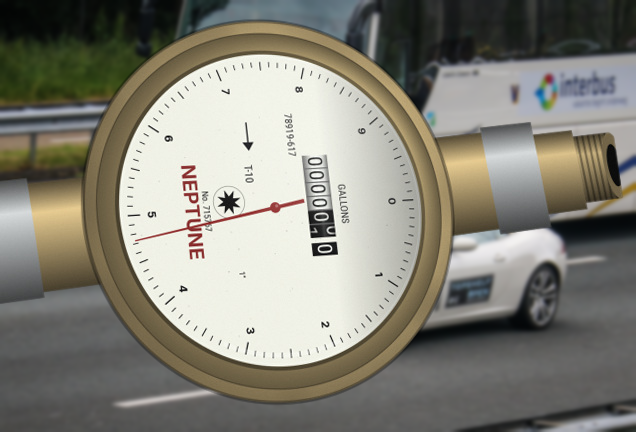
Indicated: 4.7gal
